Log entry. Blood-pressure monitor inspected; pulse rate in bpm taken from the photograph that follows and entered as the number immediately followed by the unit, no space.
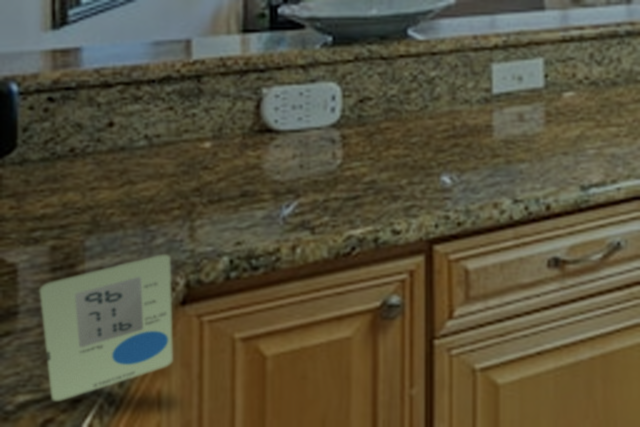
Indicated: 116bpm
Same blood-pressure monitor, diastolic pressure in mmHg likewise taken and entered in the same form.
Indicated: 71mmHg
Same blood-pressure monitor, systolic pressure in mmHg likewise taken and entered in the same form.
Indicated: 96mmHg
